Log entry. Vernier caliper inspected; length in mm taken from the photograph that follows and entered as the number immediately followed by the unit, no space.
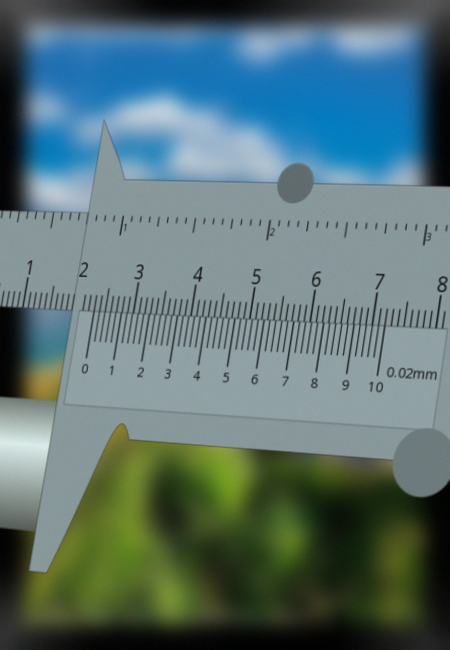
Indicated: 23.0mm
